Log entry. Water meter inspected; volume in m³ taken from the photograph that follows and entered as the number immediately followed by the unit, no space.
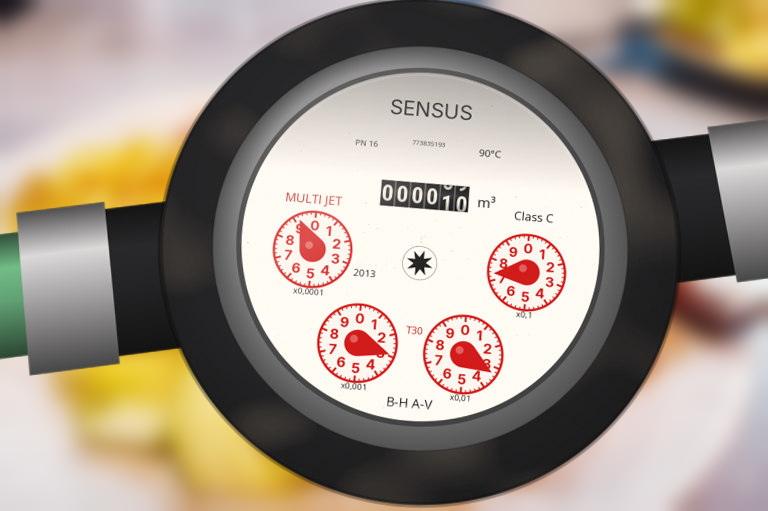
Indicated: 9.7329m³
